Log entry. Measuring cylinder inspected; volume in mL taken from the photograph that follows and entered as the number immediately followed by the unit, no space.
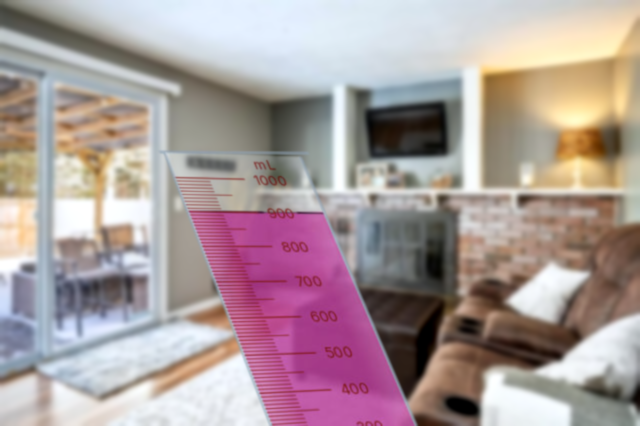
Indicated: 900mL
